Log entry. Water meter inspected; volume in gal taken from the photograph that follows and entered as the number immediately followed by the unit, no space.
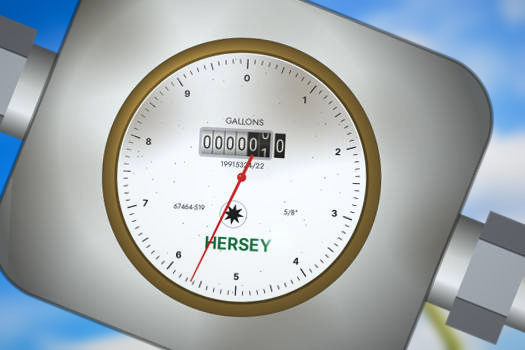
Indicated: 5.6gal
